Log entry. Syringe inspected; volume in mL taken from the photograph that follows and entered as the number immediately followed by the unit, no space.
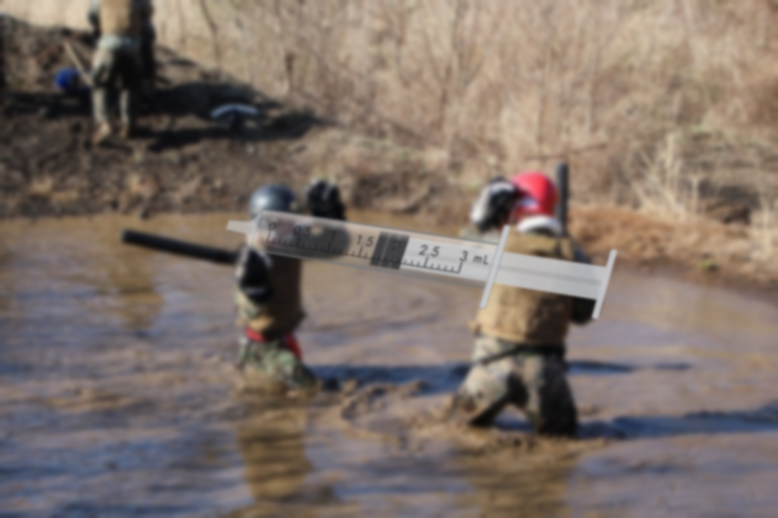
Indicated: 1.7mL
